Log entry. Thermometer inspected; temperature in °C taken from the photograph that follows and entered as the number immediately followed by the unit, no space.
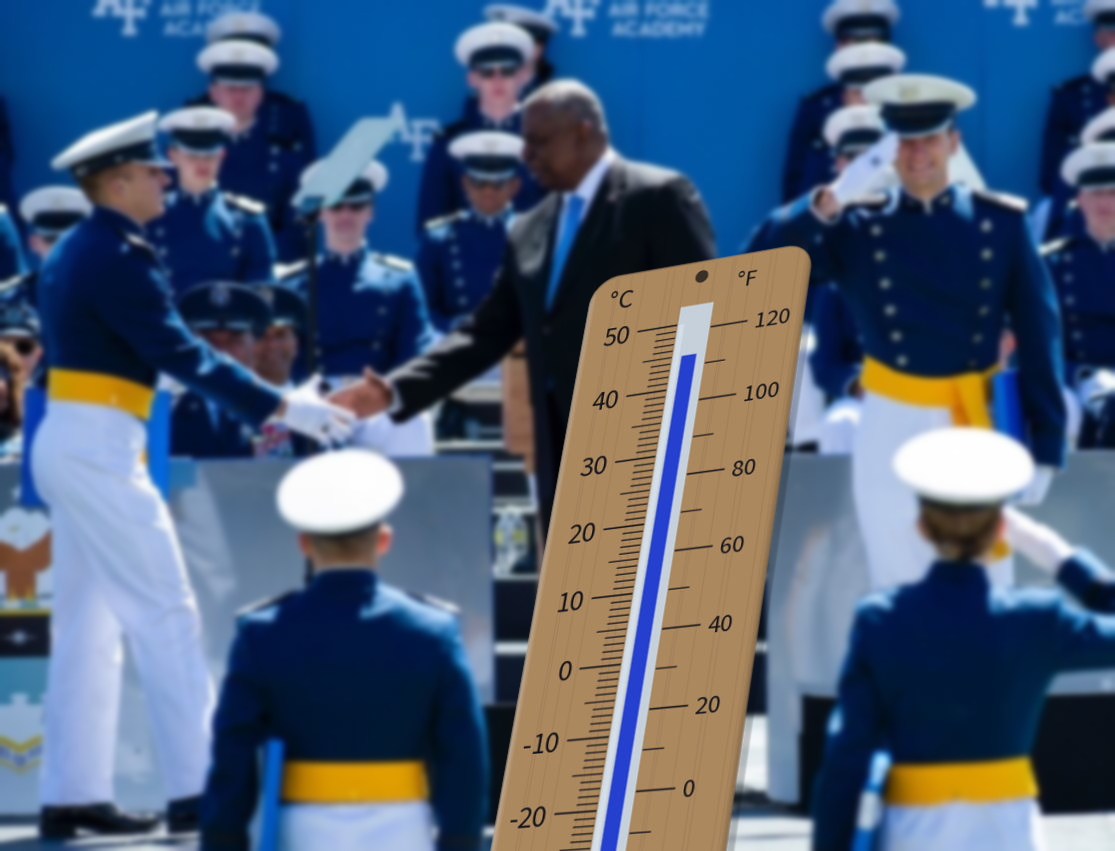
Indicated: 45°C
